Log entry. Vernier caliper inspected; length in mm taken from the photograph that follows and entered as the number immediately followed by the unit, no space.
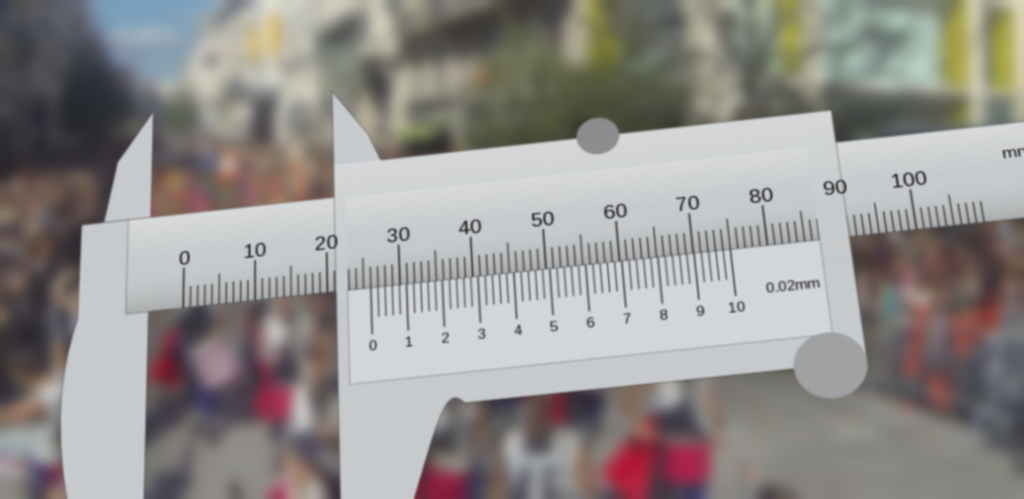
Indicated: 26.0mm
